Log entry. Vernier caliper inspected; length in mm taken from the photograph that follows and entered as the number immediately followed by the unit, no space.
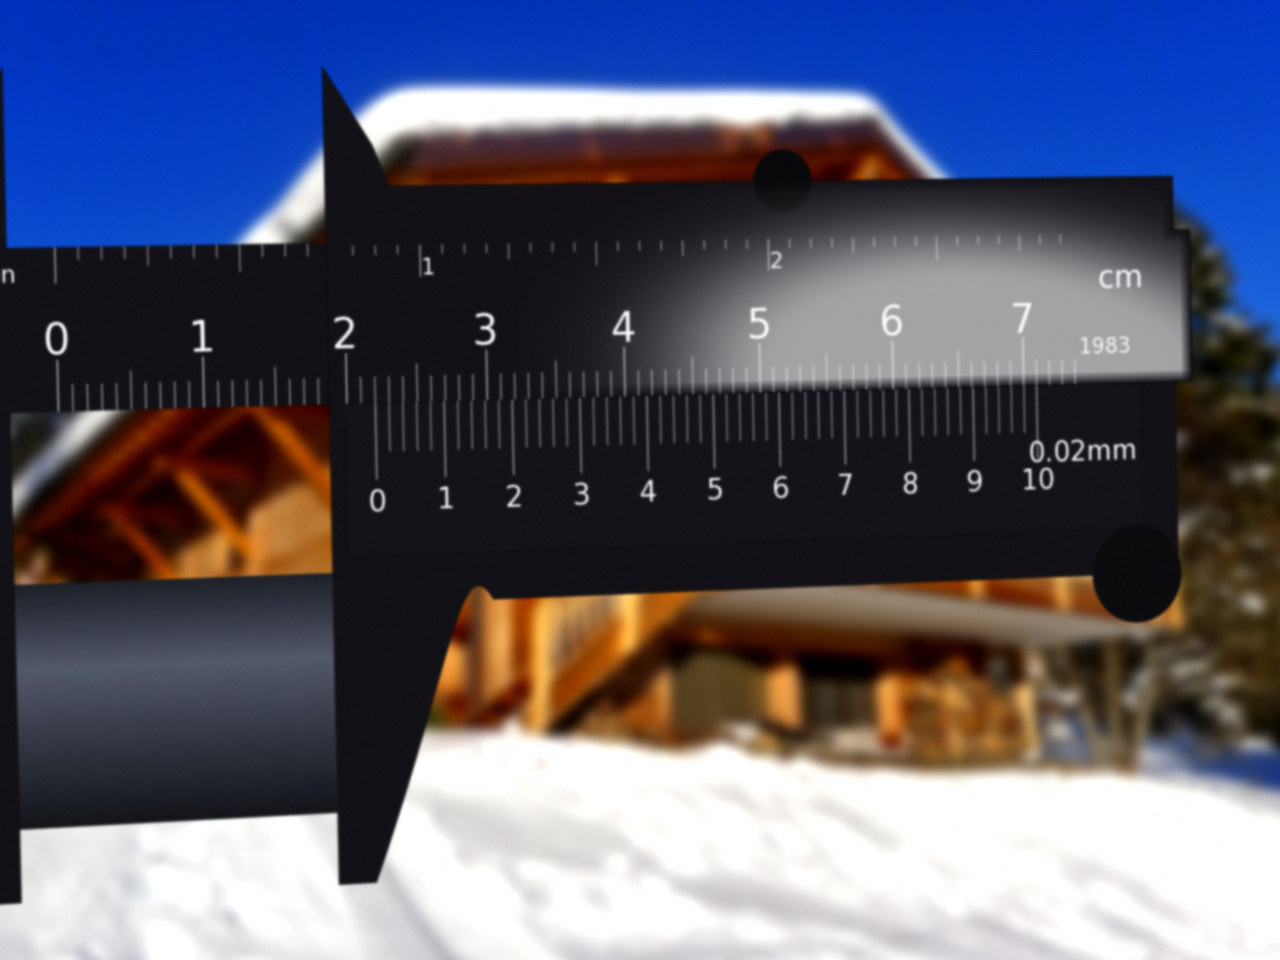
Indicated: 22.0mm
